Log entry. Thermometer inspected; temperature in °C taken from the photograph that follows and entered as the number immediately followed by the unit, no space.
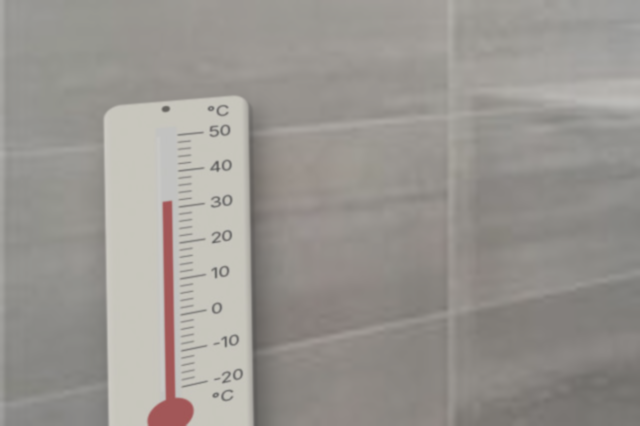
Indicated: 32°C
